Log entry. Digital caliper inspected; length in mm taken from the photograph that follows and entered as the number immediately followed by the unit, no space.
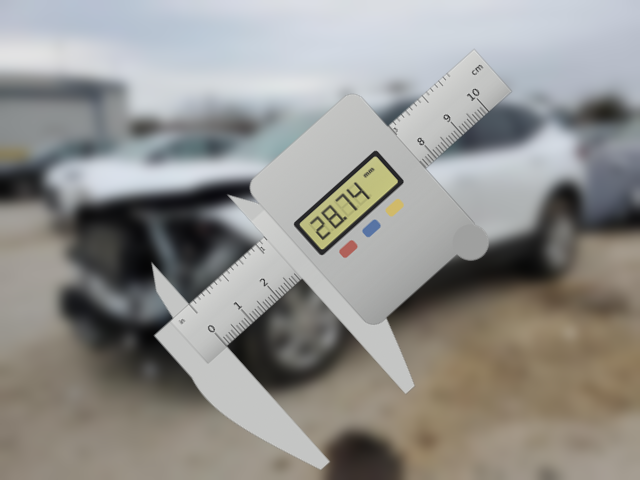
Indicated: 28.74mm
